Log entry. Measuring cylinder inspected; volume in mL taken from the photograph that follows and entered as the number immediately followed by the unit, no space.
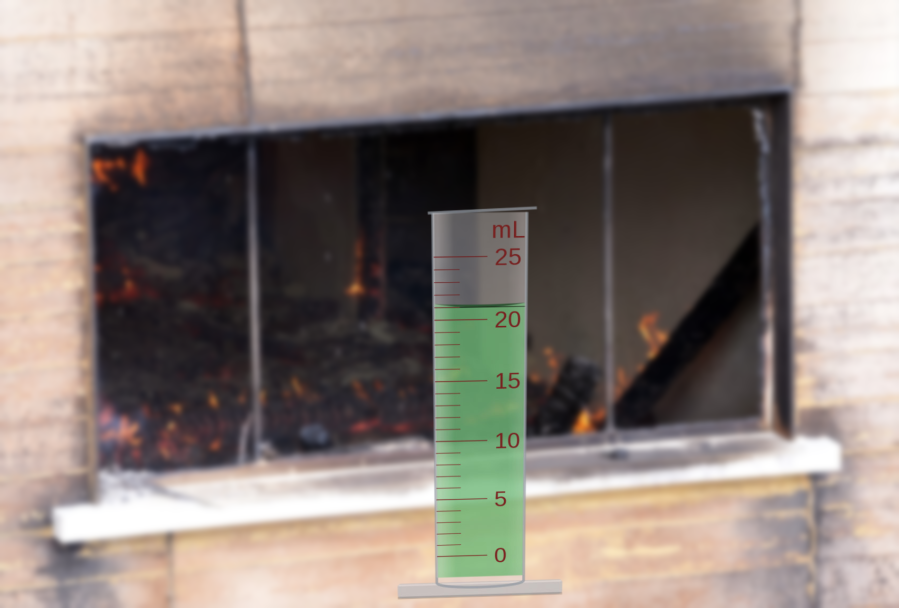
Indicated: 21mL
